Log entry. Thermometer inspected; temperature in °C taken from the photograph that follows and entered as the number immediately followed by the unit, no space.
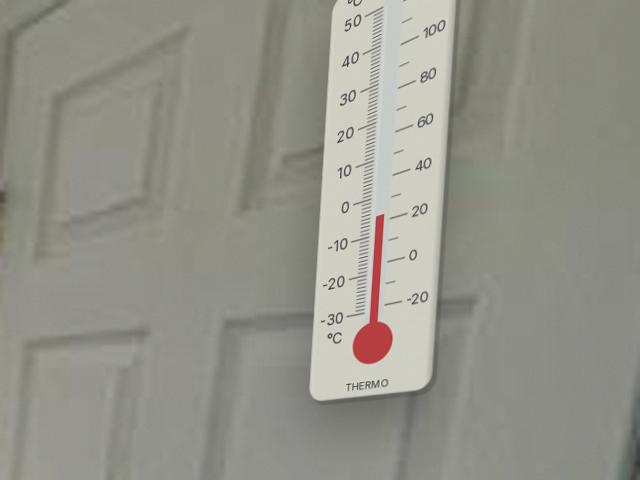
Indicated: -5°C
